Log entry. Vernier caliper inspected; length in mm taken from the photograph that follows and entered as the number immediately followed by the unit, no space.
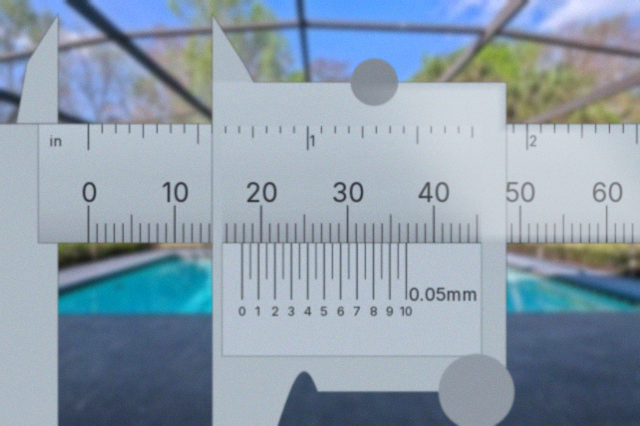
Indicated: 17.8mm
